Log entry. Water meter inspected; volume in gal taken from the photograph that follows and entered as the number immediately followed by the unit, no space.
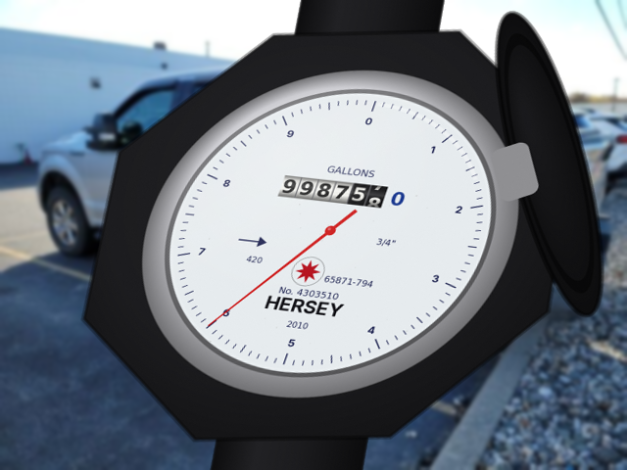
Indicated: 9987576.0gal
